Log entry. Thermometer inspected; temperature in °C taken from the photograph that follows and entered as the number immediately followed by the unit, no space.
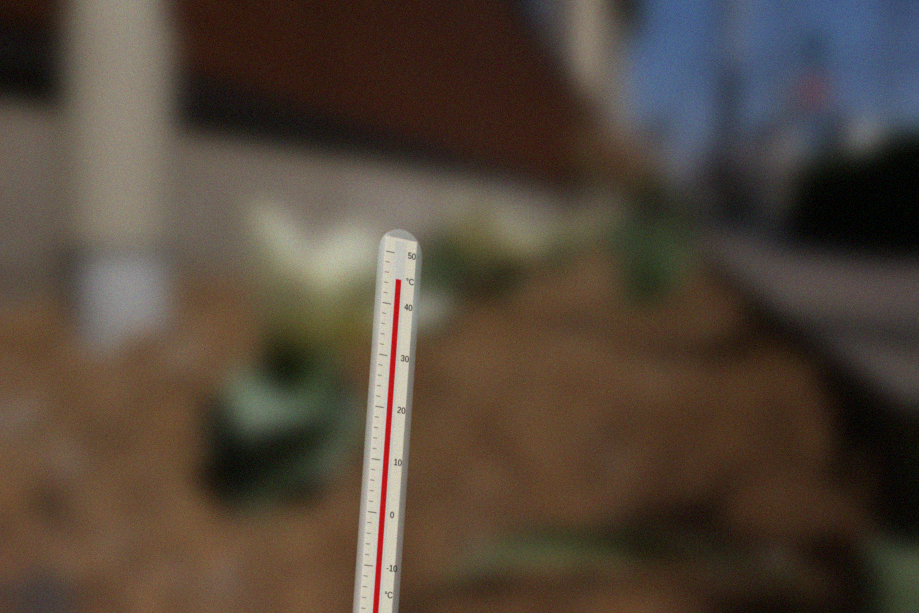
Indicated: 45°C
